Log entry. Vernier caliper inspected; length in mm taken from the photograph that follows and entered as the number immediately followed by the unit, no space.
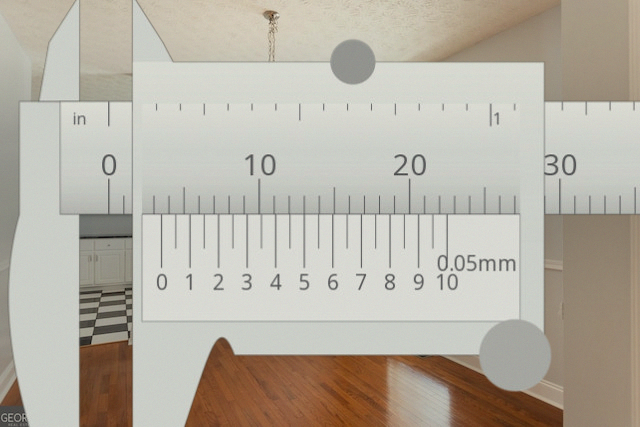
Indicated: 3.5mm
